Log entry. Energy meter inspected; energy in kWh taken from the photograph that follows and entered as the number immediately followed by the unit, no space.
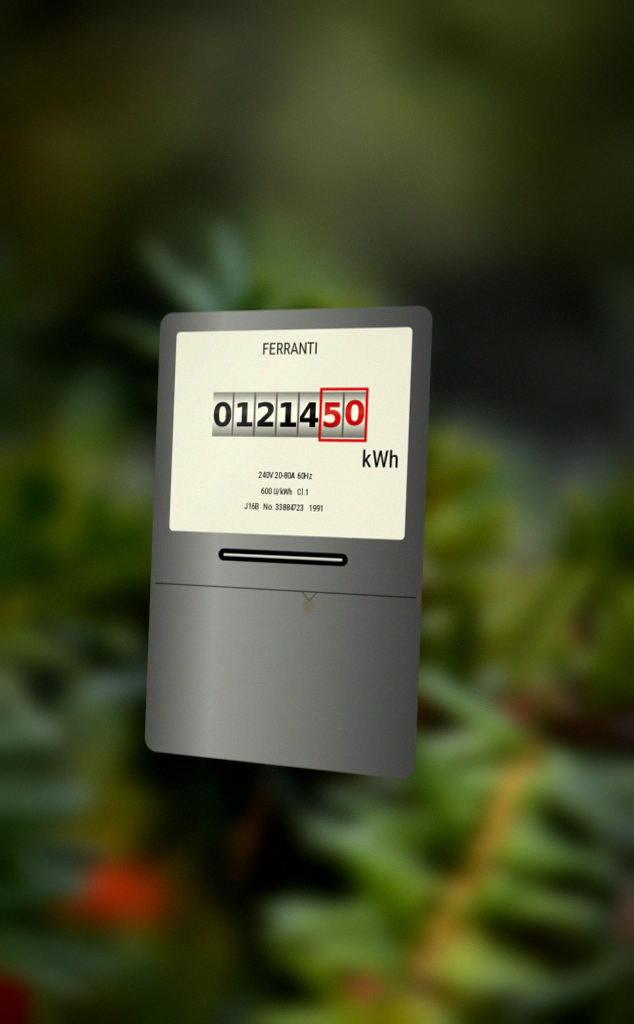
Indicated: 1214.50kWh
